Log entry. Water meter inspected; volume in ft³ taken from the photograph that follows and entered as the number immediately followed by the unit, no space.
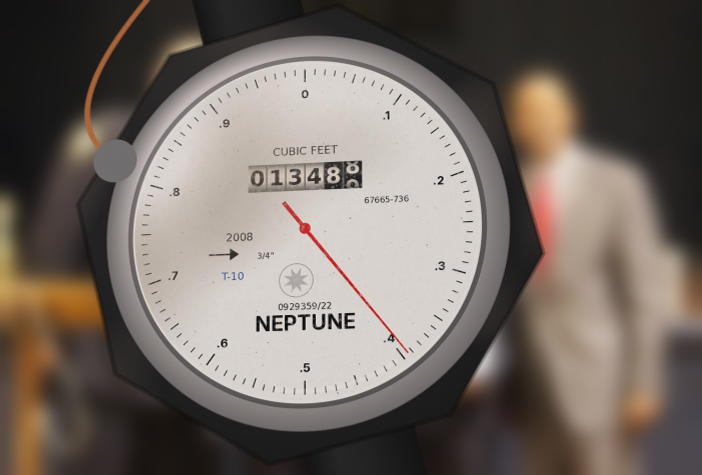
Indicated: 13488.39ft³
